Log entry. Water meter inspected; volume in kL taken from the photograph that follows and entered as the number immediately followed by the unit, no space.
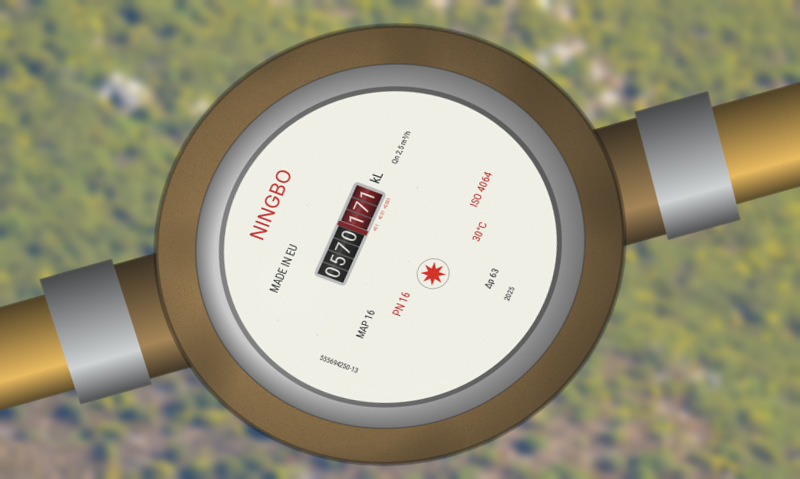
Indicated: 570.171kL
